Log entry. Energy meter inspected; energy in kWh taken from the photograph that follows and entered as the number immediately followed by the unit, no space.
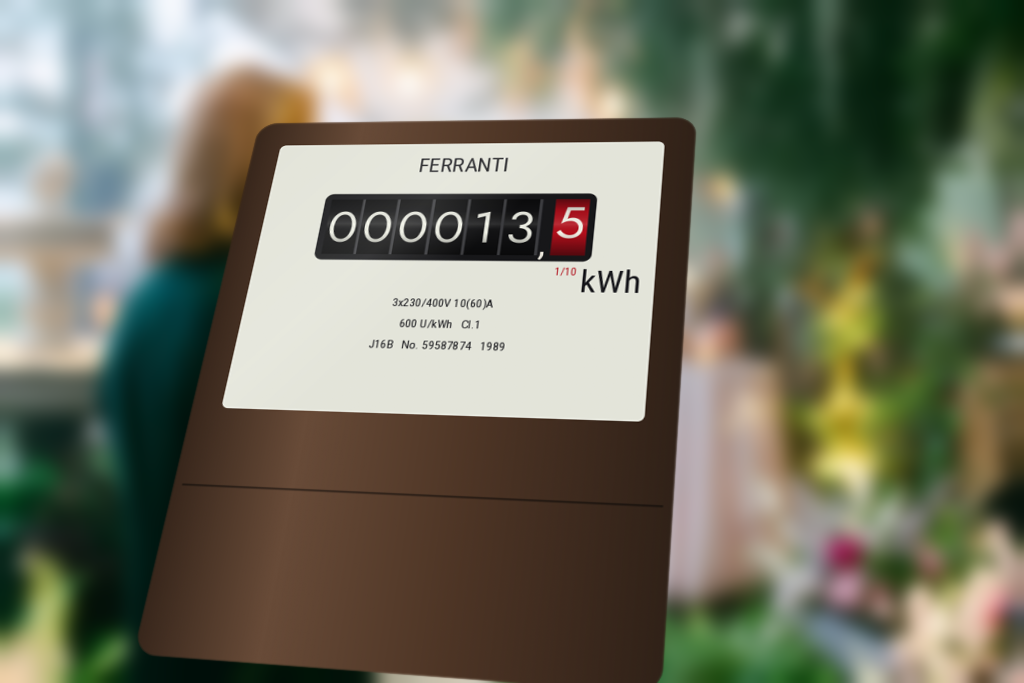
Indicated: 13.5kWh
